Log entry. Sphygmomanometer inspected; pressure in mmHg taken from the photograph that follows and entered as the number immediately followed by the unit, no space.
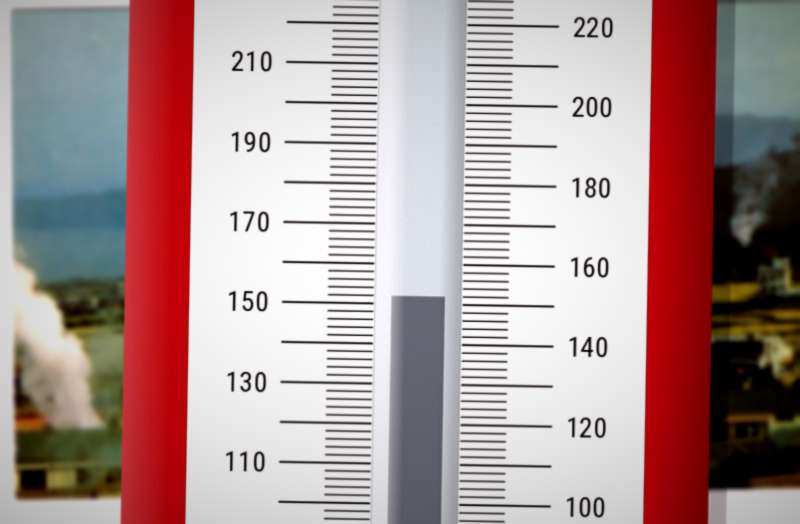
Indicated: 152mmHg
